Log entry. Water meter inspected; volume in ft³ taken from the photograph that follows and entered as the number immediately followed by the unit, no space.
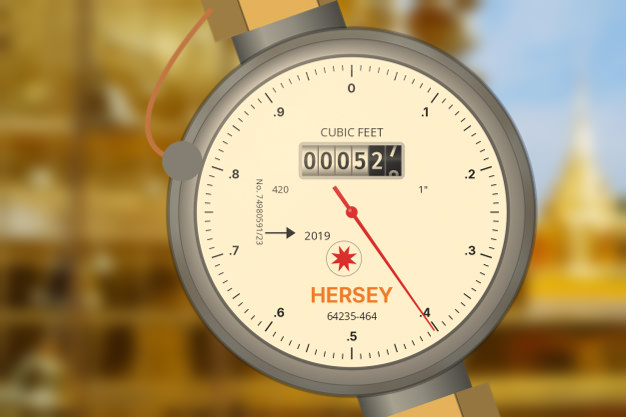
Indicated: 527.40ft³
